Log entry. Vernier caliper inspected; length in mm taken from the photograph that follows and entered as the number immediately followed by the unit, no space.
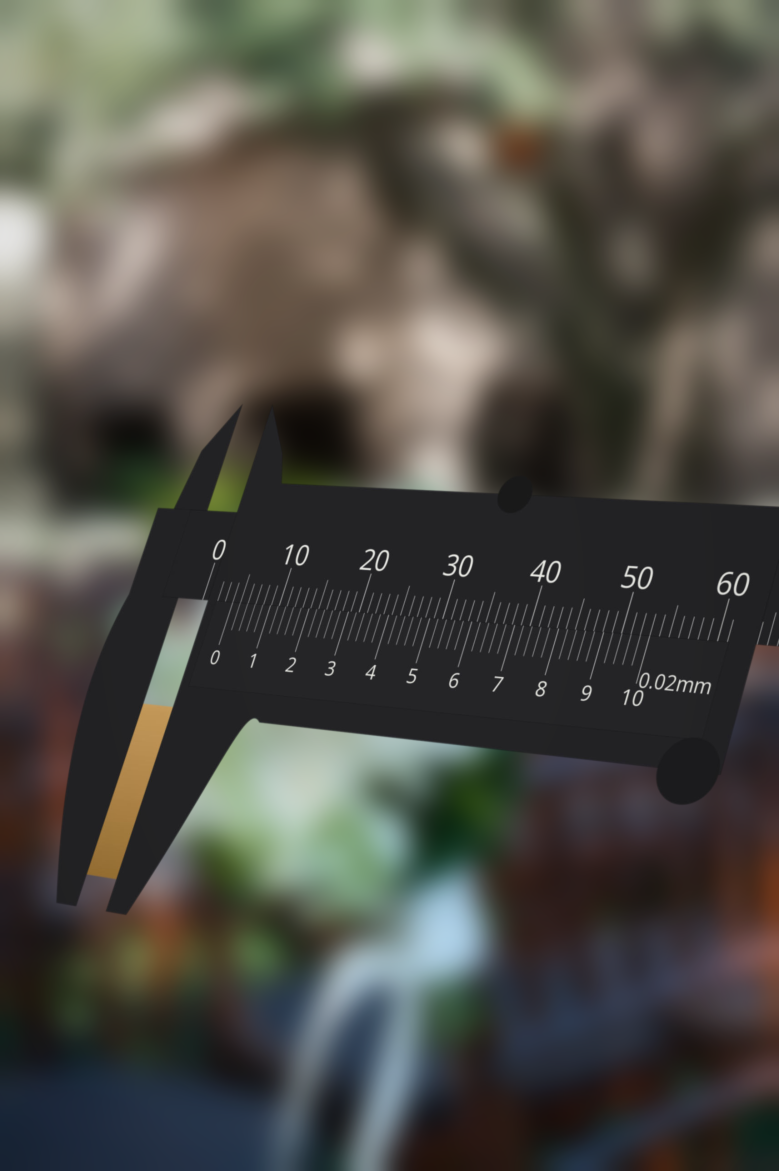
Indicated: 4.0mm
